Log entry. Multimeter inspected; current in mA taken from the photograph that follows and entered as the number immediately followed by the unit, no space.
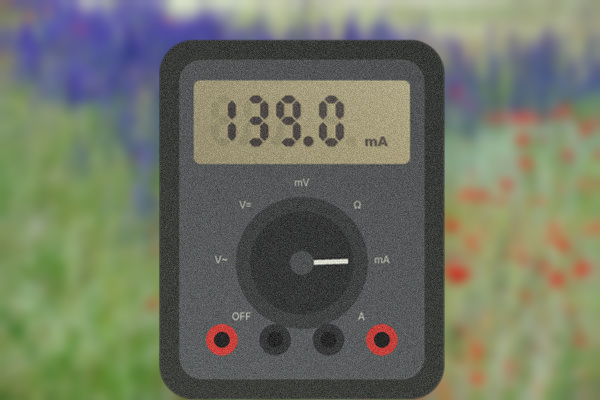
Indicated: 139.0mA
